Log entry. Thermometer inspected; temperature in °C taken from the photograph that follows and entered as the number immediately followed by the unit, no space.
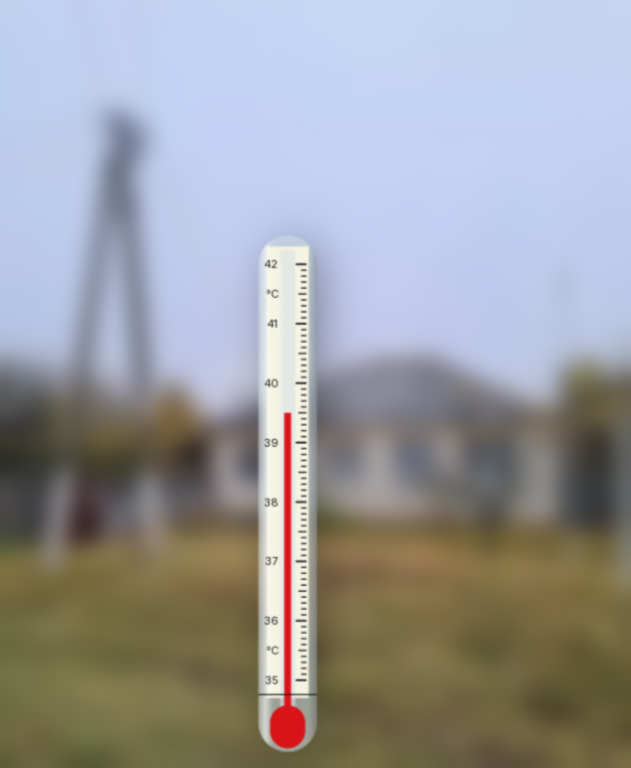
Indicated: 39.5°C
